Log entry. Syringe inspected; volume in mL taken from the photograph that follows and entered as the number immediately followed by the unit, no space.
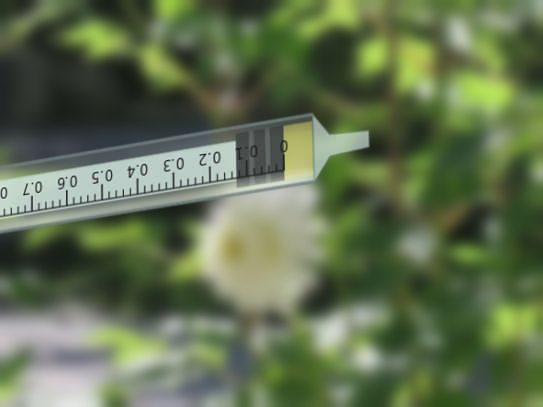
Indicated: 0mL
